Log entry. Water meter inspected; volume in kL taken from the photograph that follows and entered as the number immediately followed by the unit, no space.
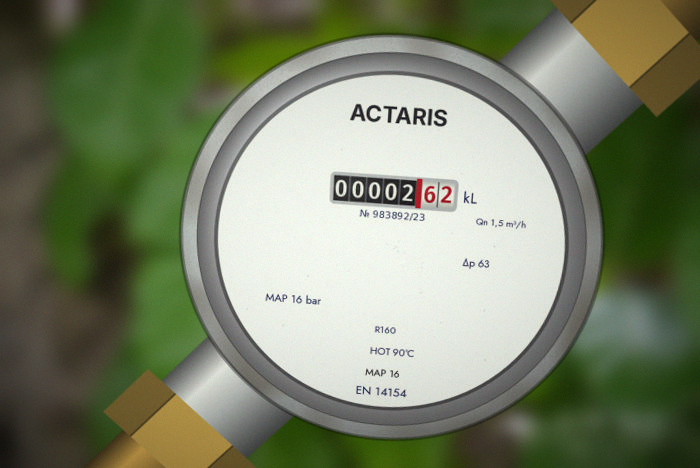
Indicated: 2.62kL
